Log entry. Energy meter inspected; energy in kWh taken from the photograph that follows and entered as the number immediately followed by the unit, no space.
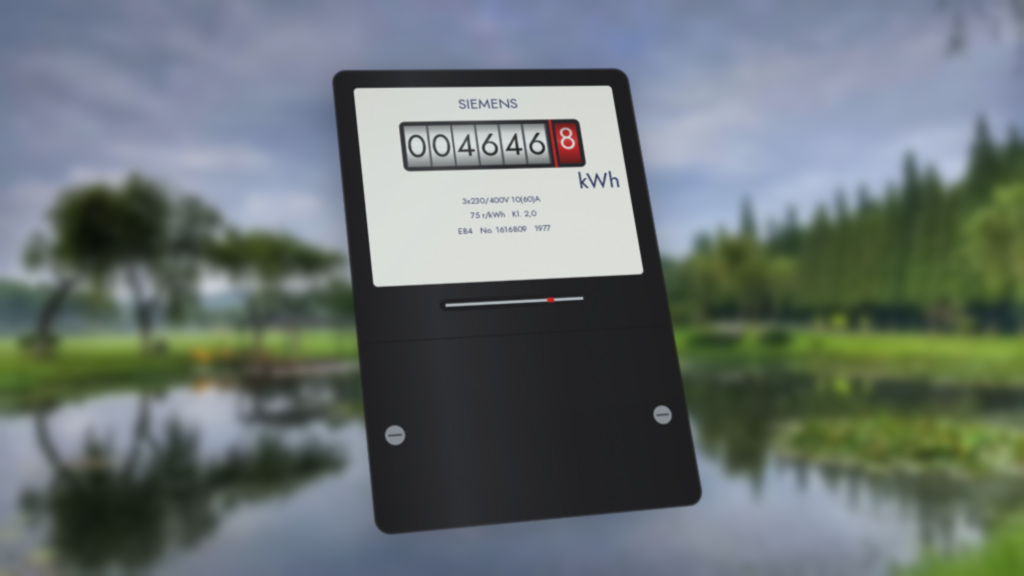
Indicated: 4646.8kWh
